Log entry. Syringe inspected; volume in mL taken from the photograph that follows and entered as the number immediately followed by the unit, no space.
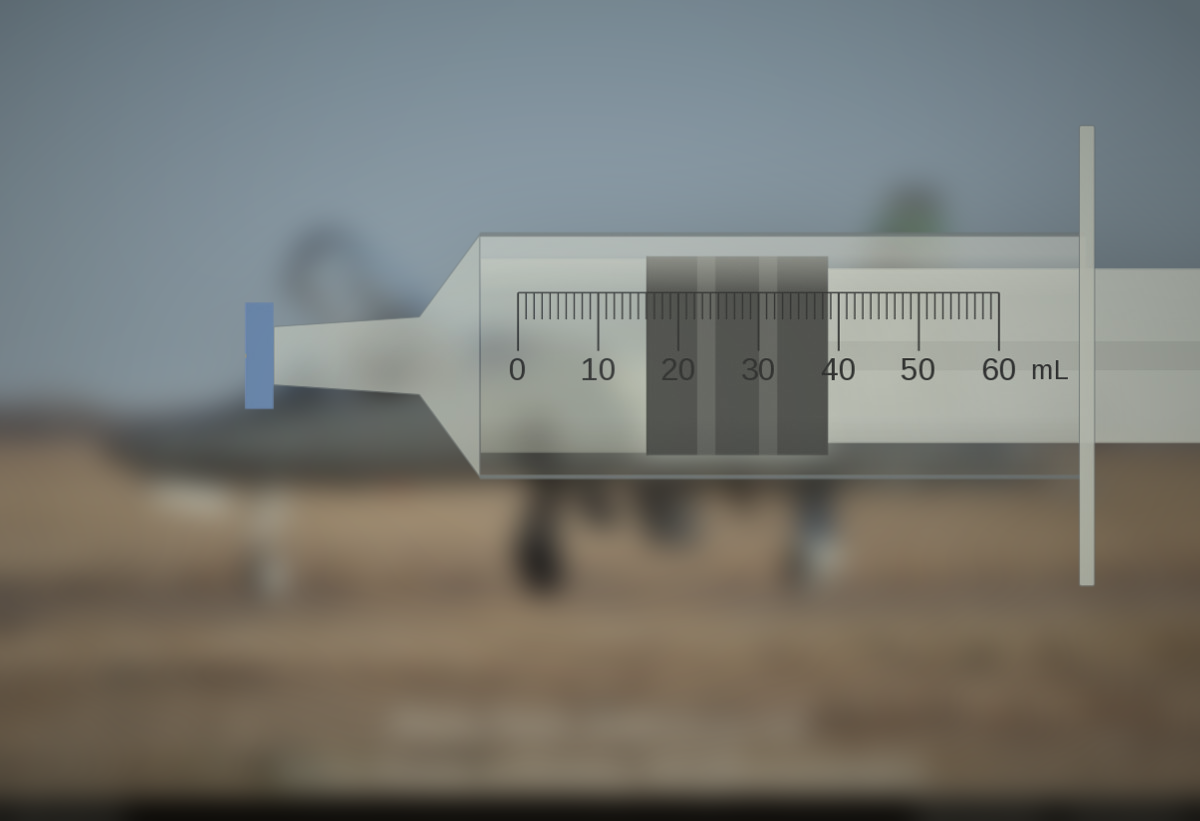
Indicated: 16mL
